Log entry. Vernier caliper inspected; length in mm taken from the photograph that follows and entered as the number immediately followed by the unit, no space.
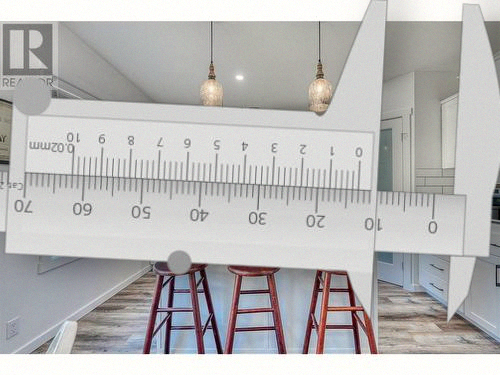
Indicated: 13.0mm
